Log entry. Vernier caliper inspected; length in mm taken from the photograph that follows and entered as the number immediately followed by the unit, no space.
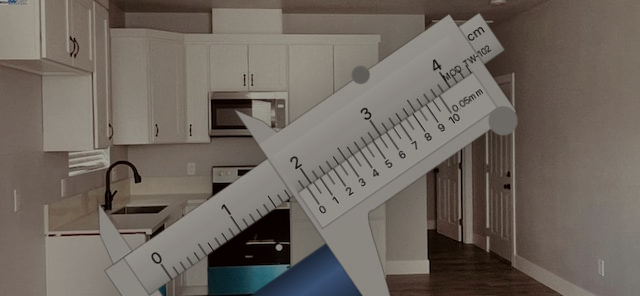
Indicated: 19.4mm
